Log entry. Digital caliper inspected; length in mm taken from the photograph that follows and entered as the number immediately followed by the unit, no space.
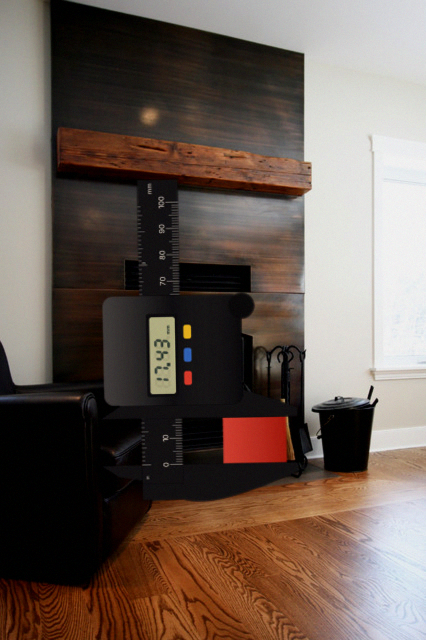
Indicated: 17.43mm
